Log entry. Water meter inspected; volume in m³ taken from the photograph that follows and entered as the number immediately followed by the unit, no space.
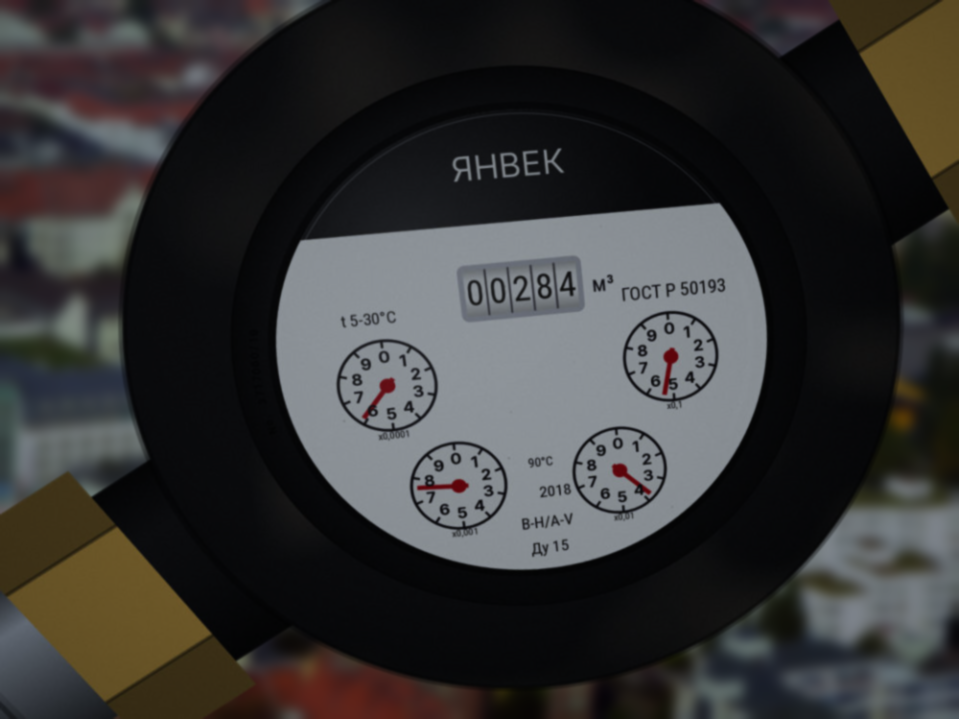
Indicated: 284.5376m³
